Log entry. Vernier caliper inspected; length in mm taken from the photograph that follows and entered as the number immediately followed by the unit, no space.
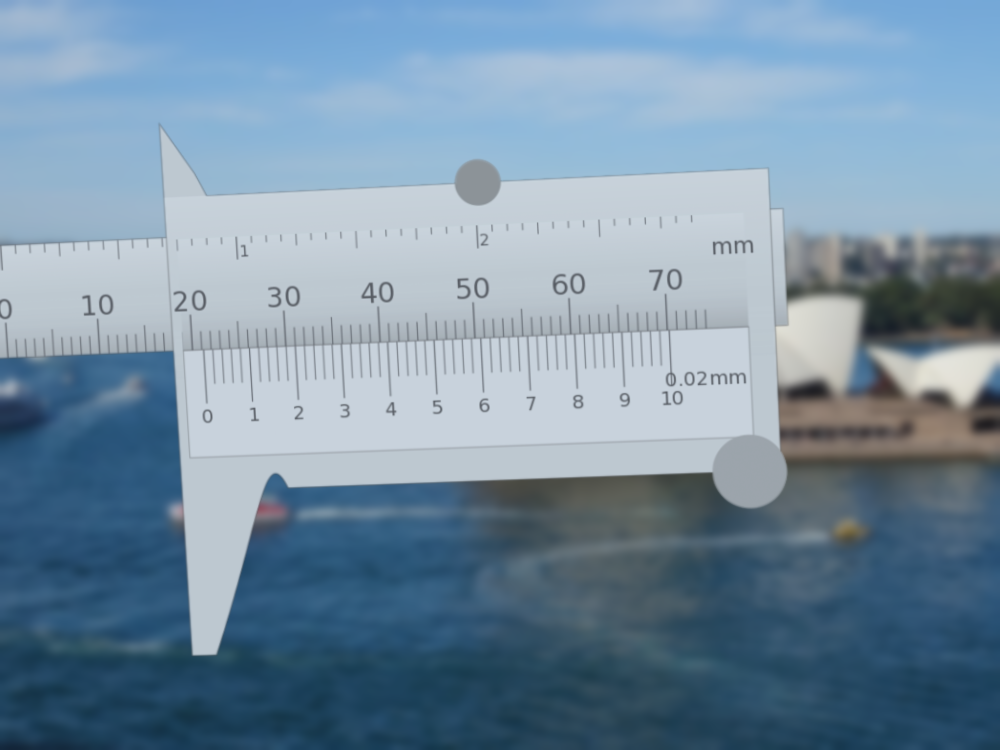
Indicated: 21.2mm
